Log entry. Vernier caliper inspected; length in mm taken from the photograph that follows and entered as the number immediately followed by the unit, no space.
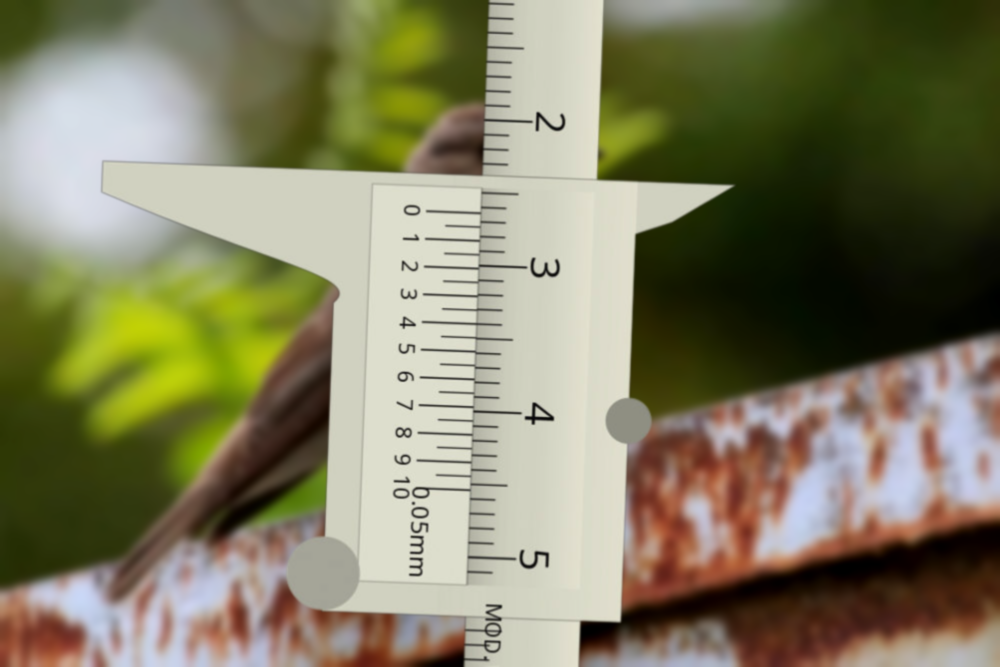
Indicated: 26.4mm
